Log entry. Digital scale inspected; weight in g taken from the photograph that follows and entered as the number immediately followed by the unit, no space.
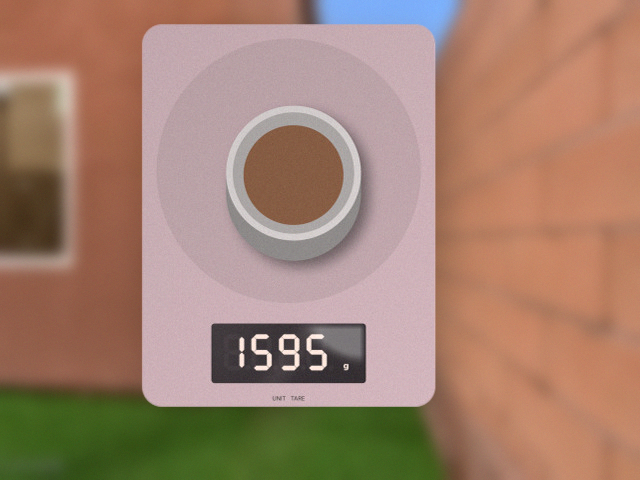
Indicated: 1595g
